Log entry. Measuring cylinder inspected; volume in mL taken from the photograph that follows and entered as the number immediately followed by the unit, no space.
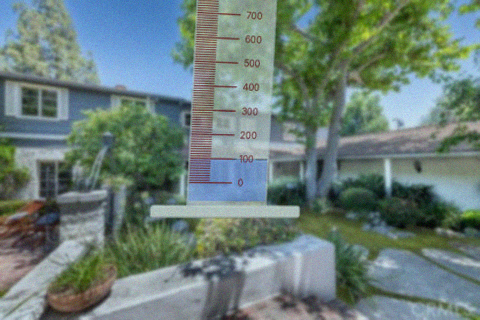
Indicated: 100mL
